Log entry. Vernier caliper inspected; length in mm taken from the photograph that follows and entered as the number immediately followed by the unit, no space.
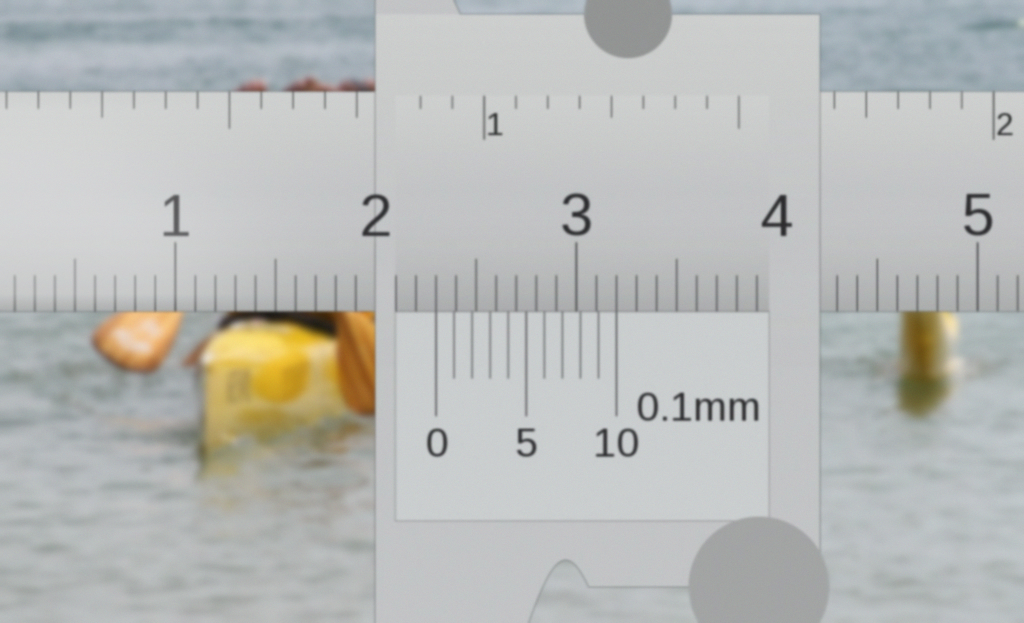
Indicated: 23.0mm
